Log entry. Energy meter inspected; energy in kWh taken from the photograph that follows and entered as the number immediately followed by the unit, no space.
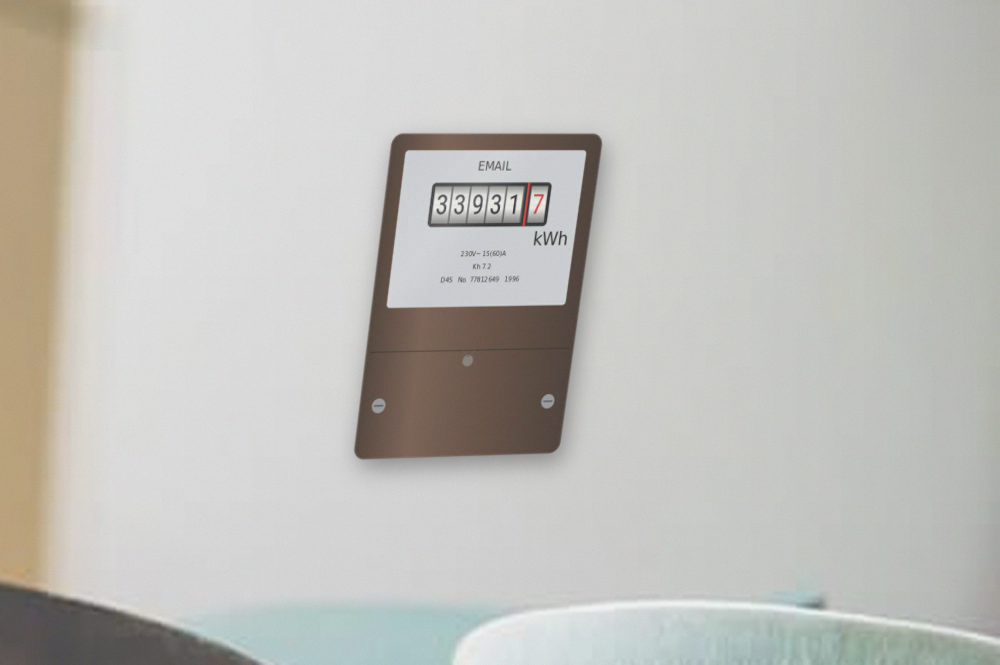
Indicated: 33931.7kWh
